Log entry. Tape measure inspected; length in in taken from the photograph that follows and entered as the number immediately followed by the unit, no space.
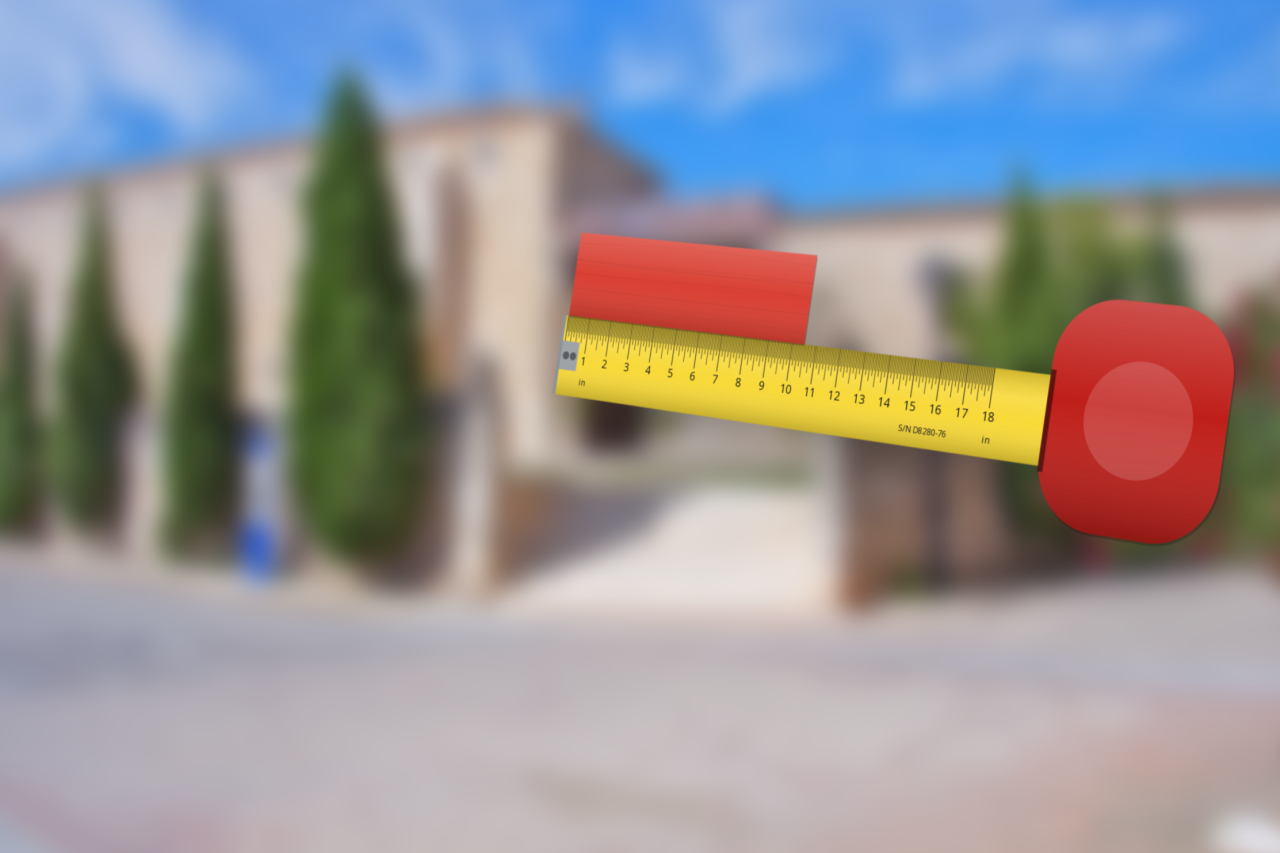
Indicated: 10.5in
